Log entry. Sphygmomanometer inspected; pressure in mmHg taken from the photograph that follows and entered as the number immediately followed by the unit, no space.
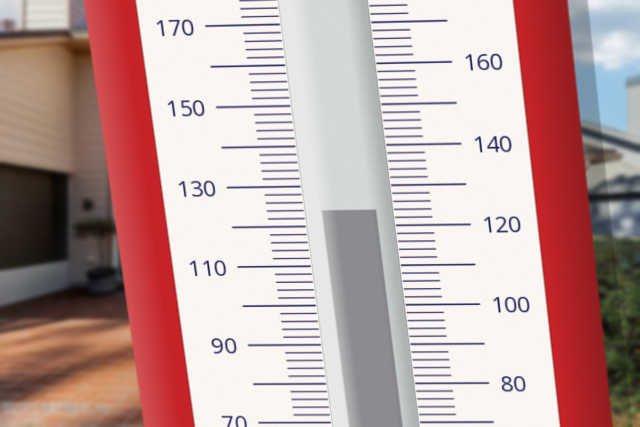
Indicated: 124mmHg
